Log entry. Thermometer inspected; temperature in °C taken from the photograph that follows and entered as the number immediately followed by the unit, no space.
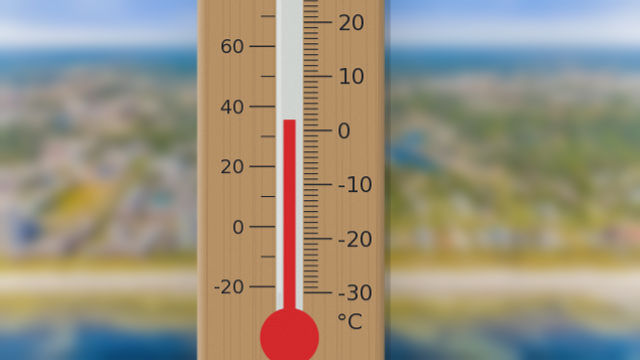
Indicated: 2°C
